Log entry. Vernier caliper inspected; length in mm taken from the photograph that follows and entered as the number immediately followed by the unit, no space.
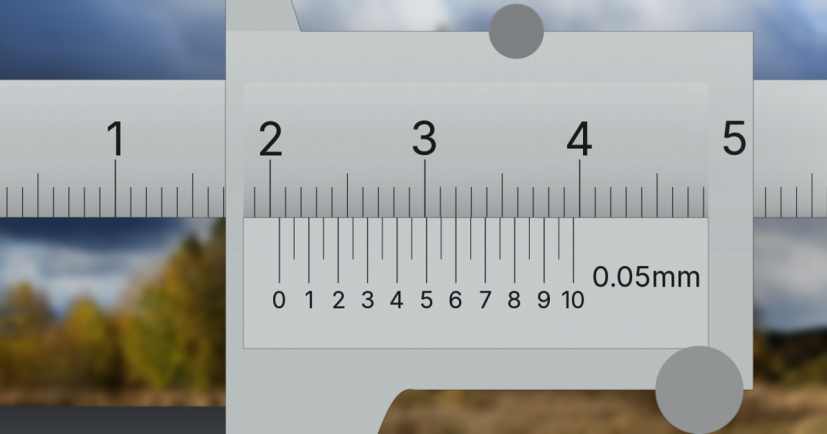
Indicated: 20.6mm
